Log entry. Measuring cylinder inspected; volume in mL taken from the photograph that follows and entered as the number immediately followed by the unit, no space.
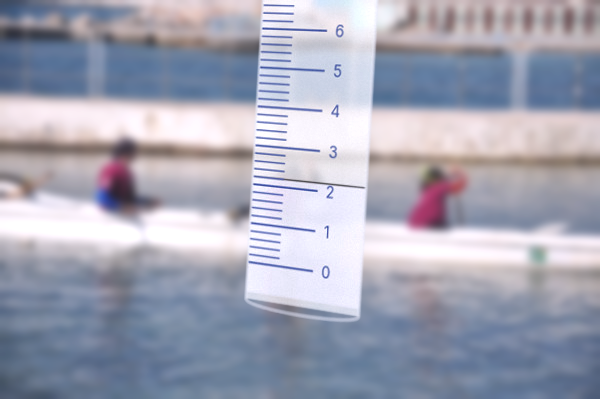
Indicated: 2.2mL
